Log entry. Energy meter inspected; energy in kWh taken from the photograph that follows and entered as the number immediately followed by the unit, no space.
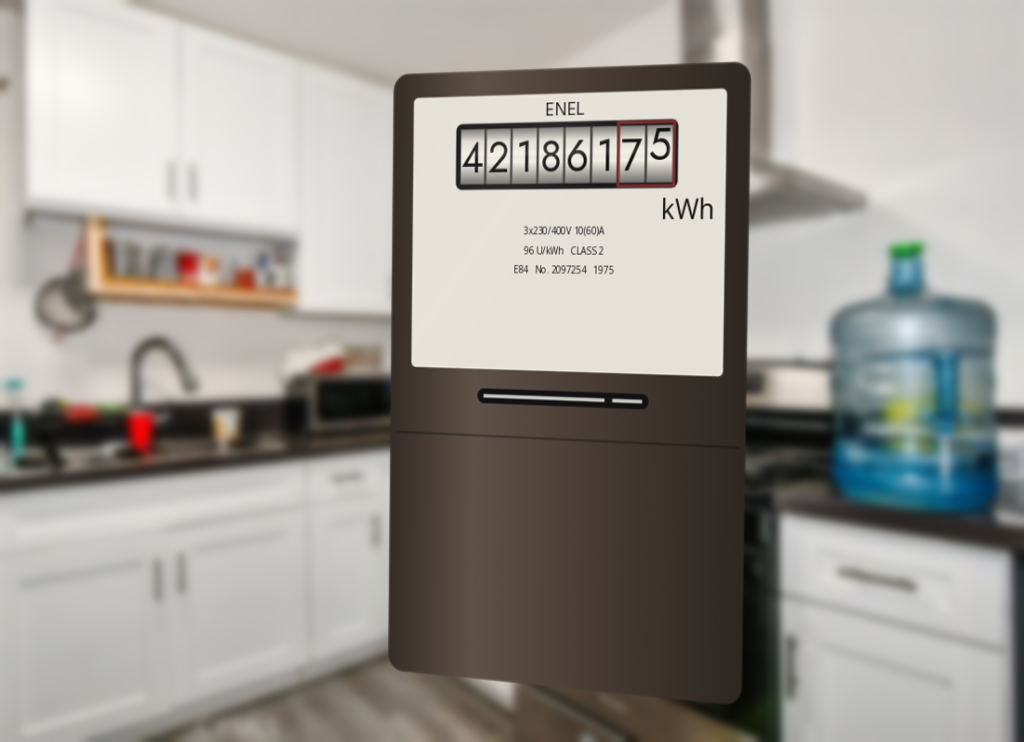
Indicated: 421861.75kWh
